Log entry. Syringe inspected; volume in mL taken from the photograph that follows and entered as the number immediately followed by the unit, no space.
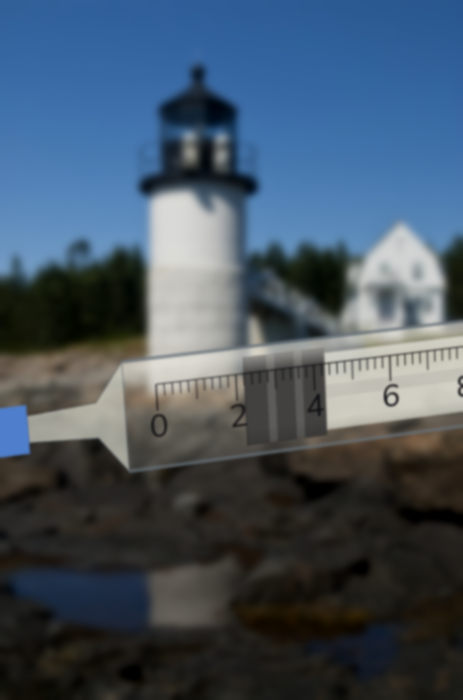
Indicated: 2.2mL
